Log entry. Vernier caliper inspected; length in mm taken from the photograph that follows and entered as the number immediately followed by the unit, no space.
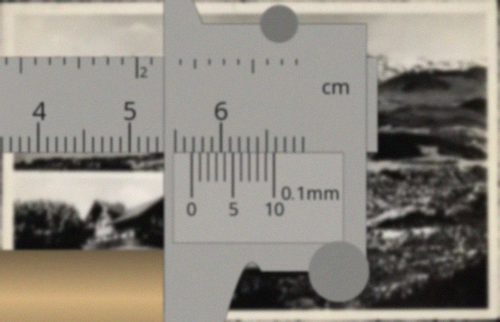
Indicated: 56.8mm
